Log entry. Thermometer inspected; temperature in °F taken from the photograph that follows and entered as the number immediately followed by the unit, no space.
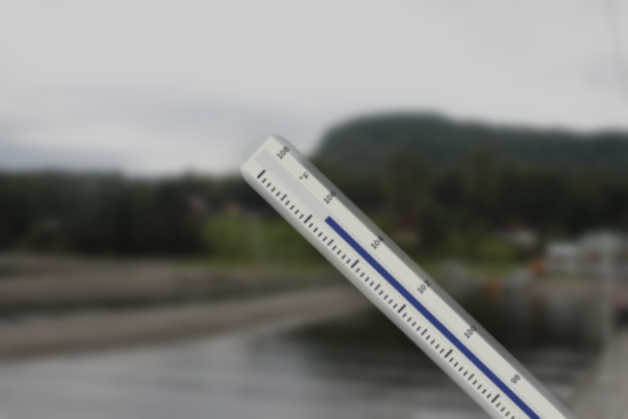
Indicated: 105.6°F
